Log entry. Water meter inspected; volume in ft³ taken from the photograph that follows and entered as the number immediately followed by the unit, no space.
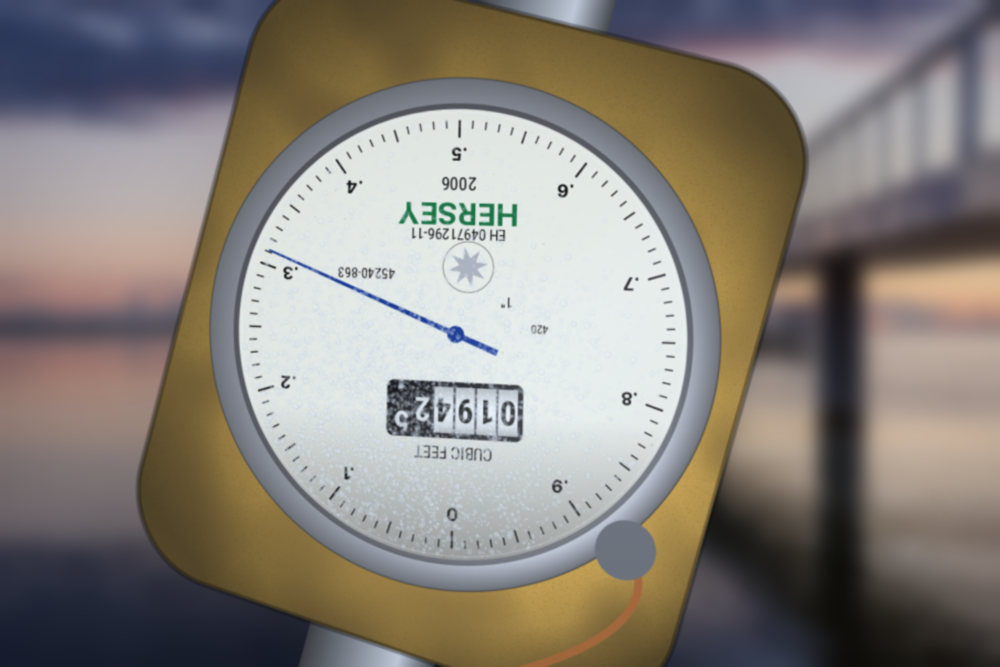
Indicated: 19425.31ft³
